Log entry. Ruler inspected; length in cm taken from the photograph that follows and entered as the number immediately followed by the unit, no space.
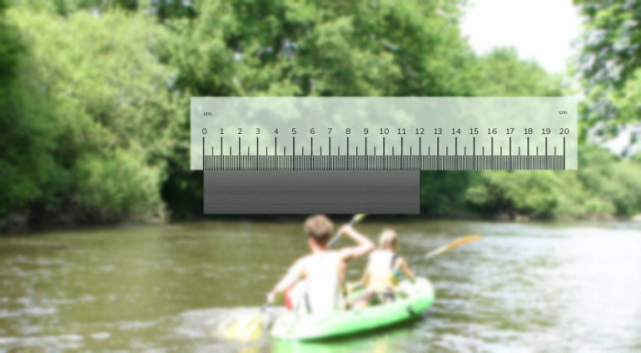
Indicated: 12cm
